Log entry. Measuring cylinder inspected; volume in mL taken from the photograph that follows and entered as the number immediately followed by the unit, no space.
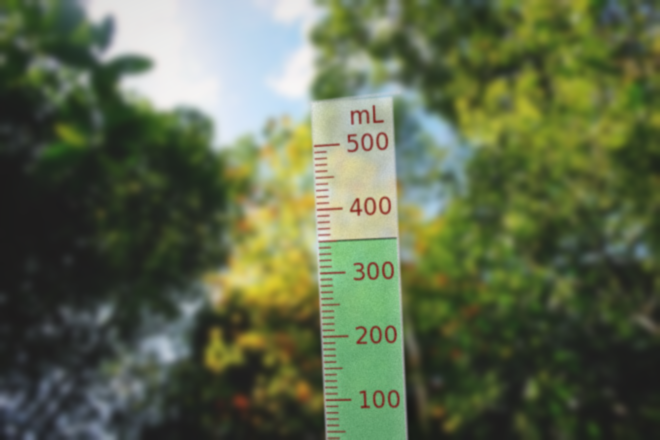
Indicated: 350mL
